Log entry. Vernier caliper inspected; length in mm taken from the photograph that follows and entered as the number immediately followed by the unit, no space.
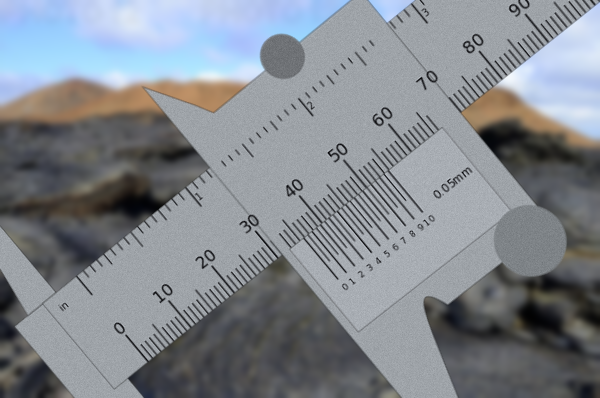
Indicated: 35.8mm
